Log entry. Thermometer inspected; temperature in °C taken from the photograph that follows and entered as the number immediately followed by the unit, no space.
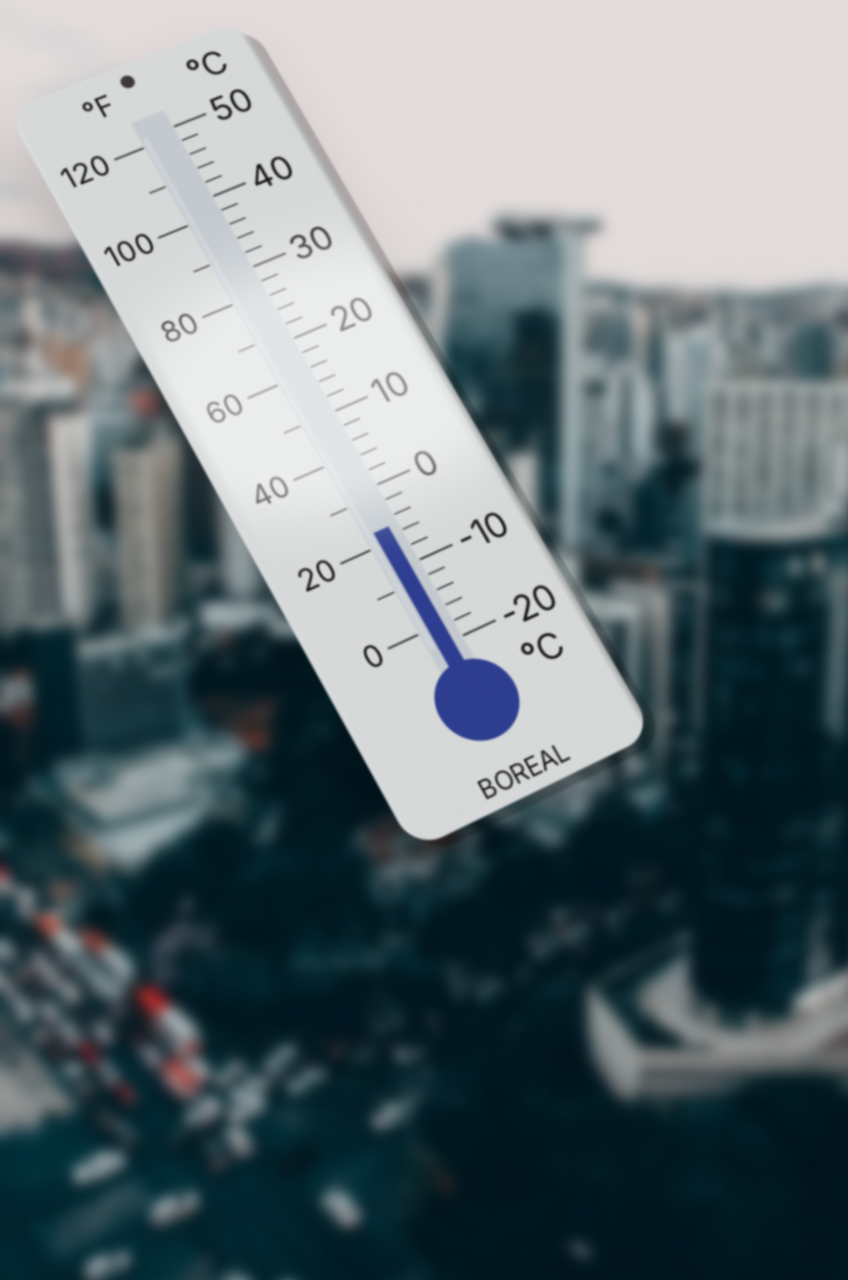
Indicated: -5°C
